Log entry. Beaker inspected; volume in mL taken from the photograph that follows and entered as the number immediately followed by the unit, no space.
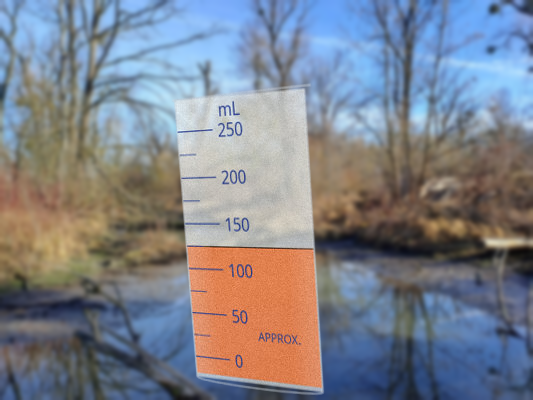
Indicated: 125mL
